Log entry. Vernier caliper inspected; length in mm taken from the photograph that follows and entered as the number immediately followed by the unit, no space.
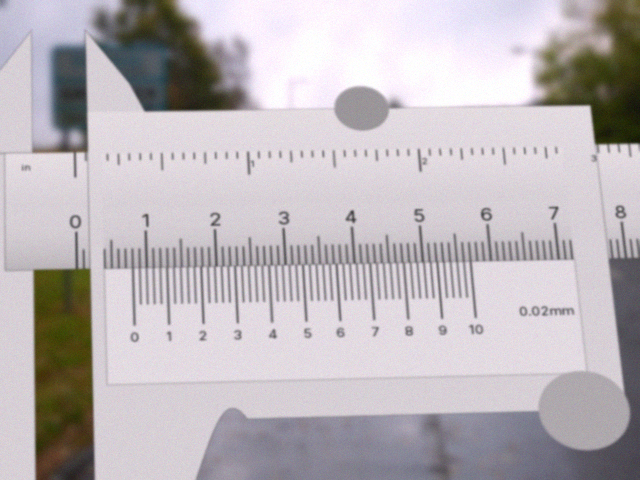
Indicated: 8.0mm
